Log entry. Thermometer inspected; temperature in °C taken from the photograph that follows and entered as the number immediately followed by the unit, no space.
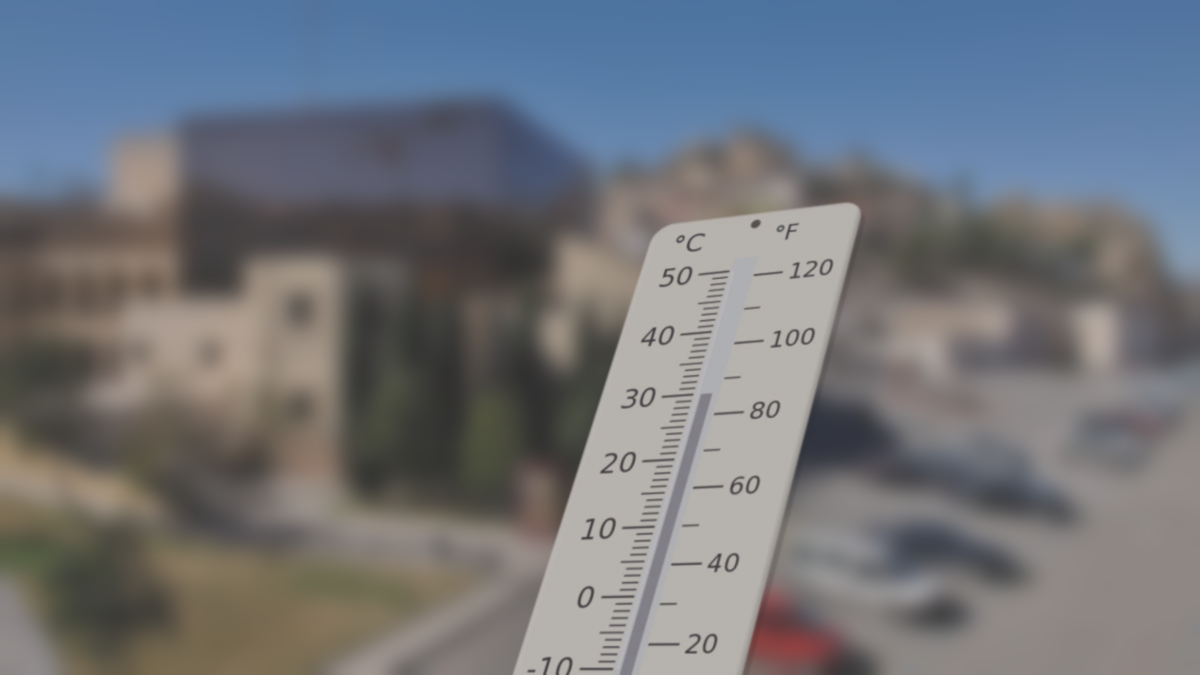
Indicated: 30°C
